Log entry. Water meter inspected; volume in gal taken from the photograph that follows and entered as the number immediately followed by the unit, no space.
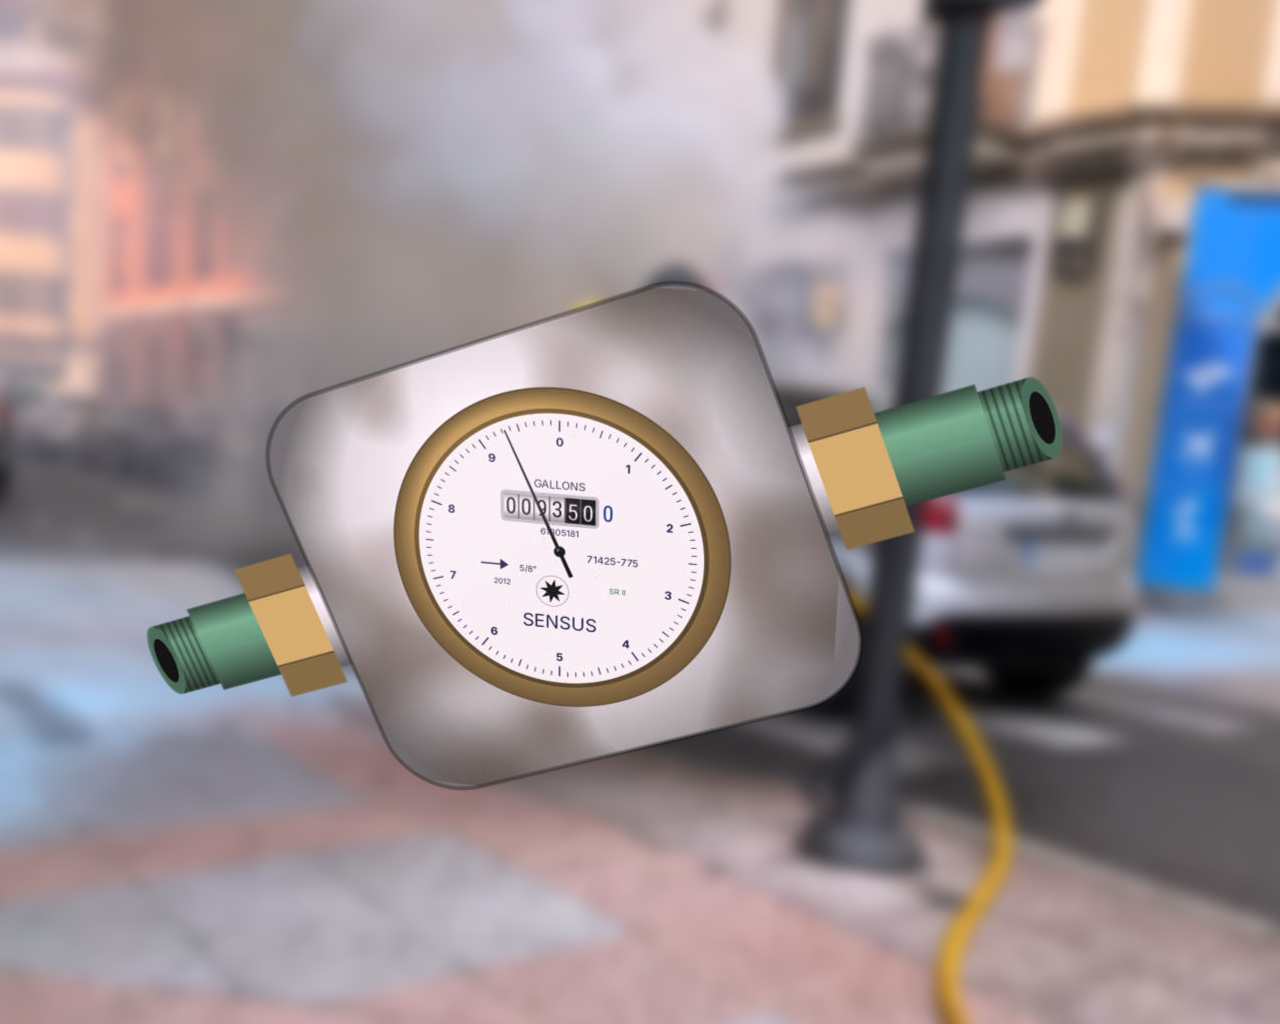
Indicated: 93499.3gal
